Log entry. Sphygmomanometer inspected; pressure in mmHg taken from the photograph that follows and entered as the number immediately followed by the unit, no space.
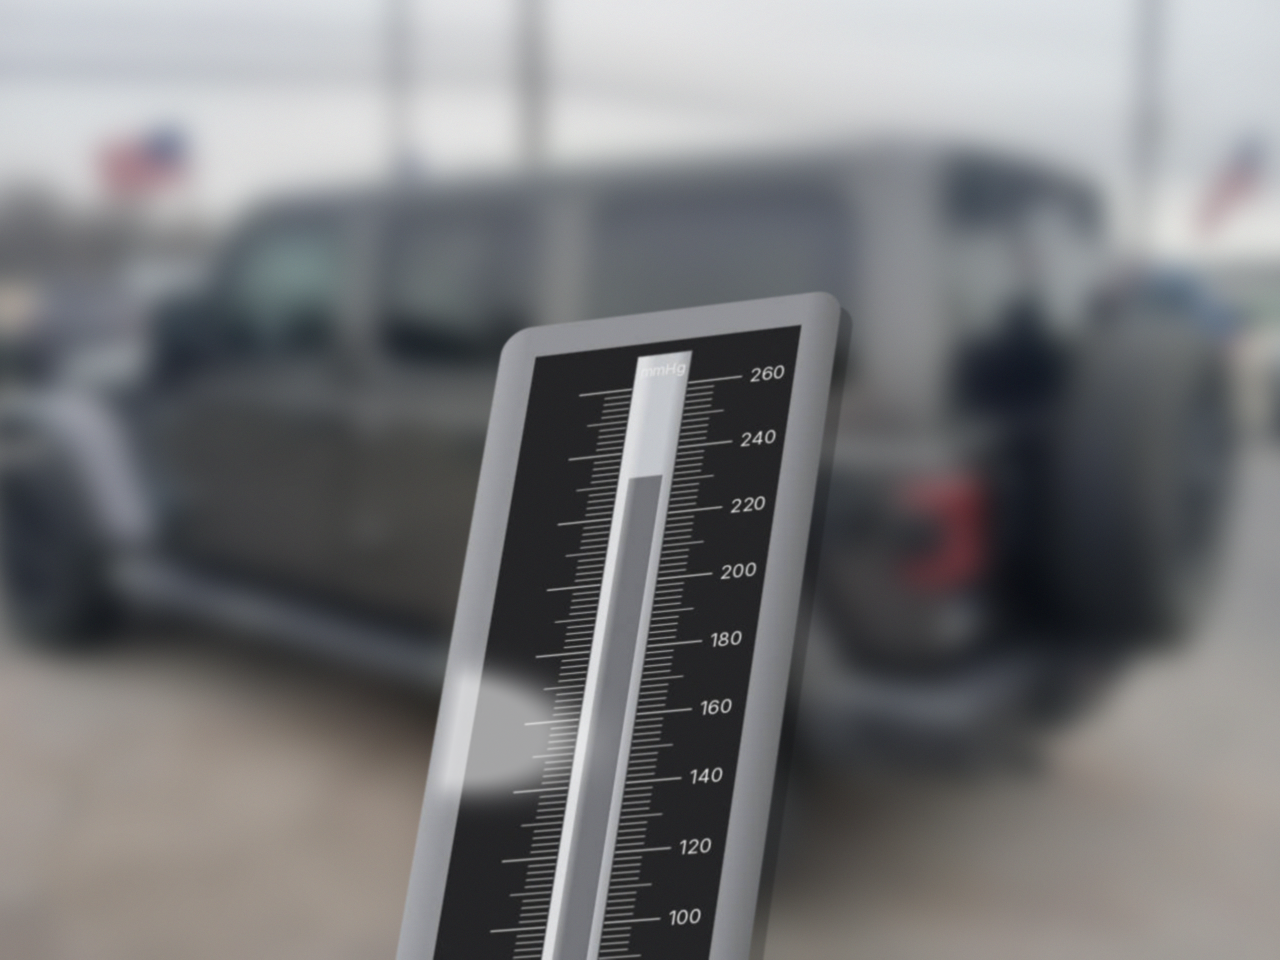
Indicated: 232mmHg
